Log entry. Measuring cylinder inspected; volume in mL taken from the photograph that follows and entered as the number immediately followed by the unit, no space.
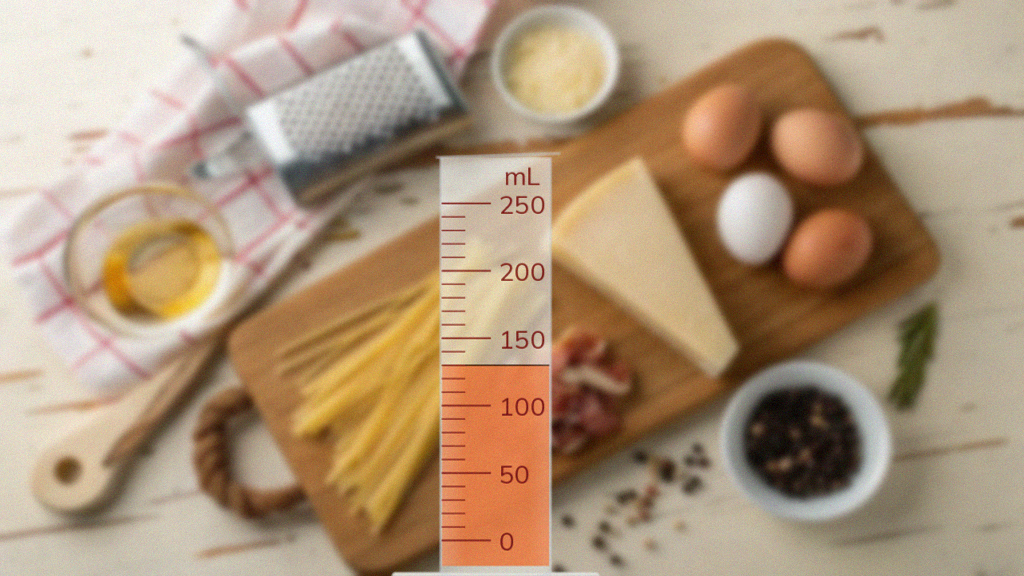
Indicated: 130mL
